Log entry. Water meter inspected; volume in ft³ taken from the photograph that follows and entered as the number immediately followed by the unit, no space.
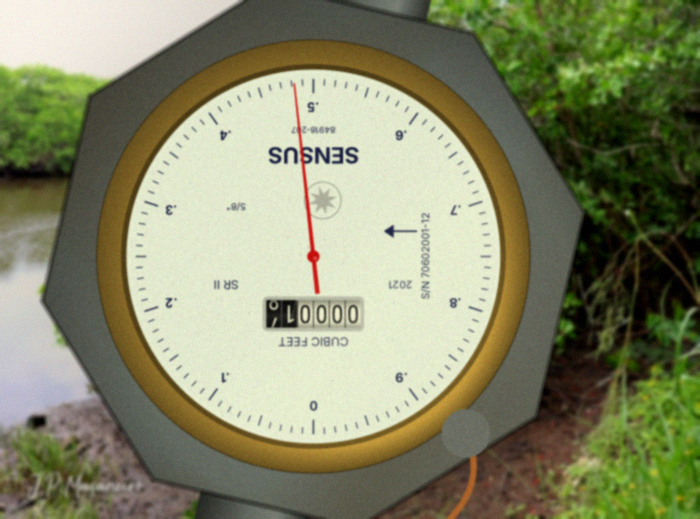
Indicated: 17.48ft³
